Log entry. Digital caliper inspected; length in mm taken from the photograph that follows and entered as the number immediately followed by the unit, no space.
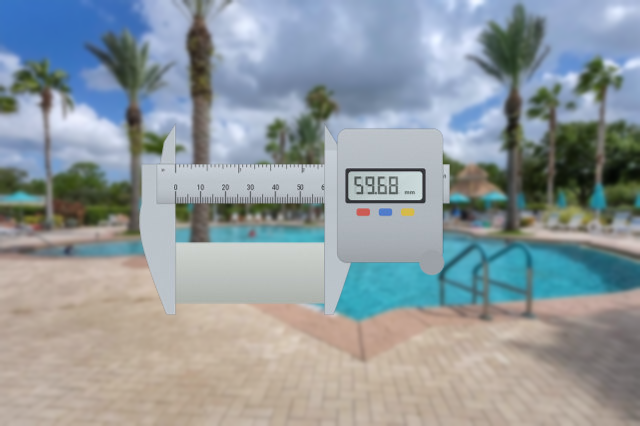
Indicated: 59.68mm
